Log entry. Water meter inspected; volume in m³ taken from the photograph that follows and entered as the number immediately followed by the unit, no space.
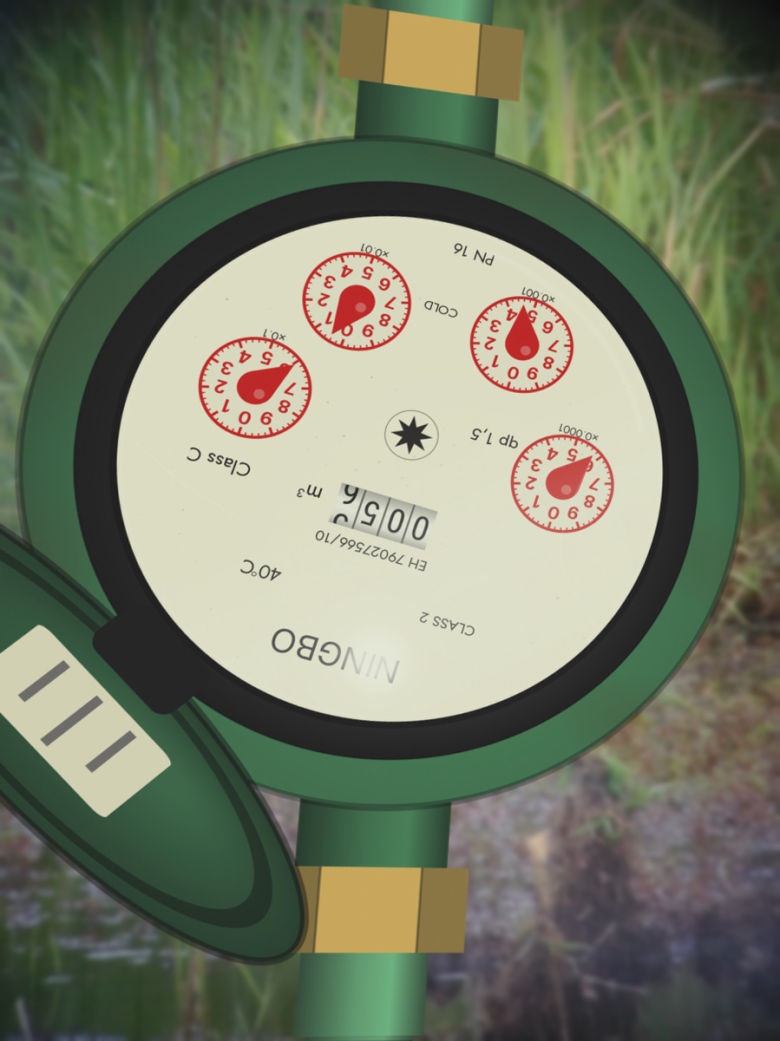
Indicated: 55.6045m³
